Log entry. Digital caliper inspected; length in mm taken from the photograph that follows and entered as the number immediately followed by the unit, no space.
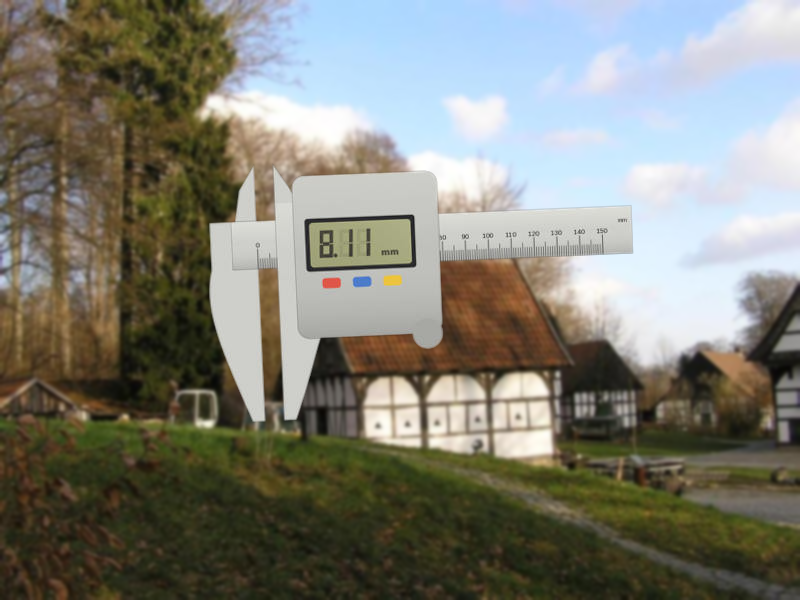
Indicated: 8.11mm
